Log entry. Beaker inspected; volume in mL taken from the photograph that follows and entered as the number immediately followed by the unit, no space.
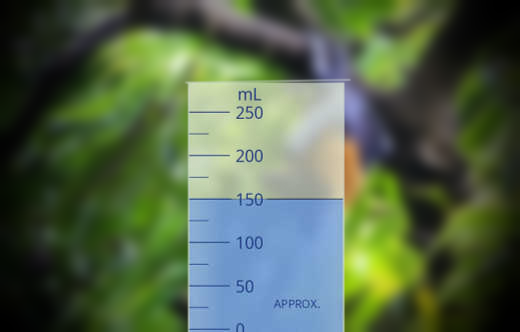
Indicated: 150mL
